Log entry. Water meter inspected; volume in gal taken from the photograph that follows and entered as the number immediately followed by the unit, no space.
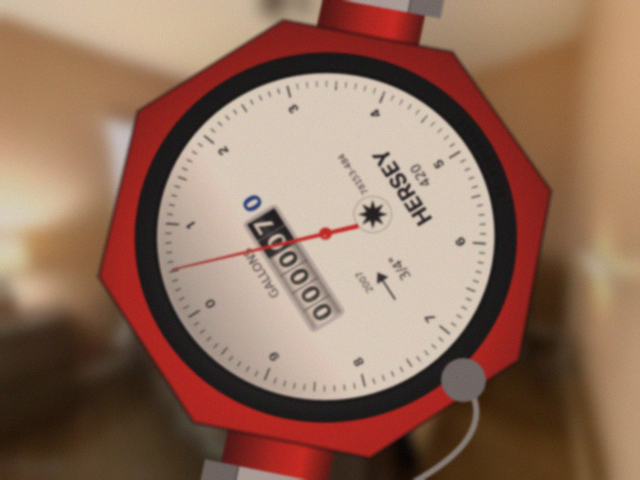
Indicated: 70.5gal
